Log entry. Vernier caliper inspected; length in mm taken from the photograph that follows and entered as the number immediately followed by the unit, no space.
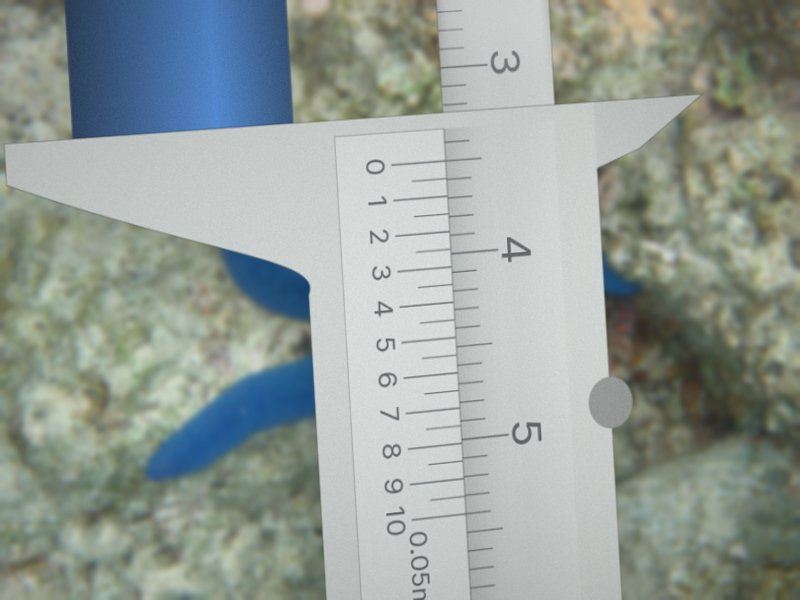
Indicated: 35.0mm
